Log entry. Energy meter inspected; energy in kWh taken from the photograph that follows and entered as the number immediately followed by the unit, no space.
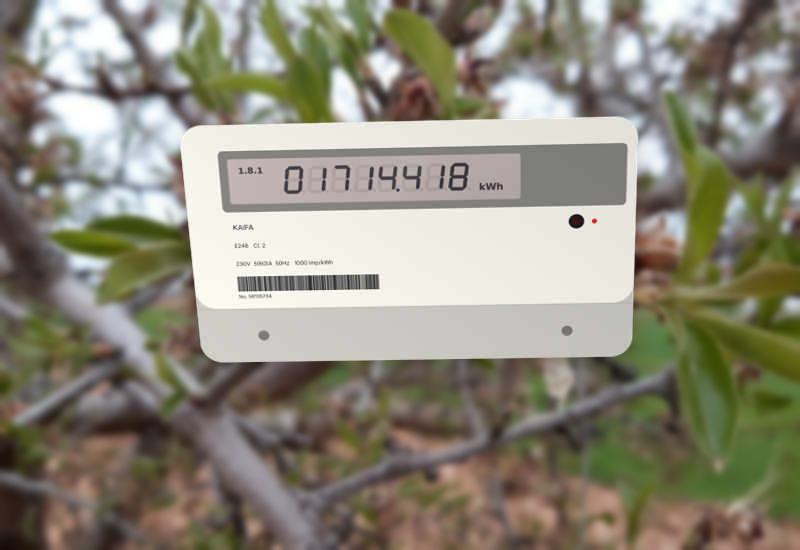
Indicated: 1714.418kWh
